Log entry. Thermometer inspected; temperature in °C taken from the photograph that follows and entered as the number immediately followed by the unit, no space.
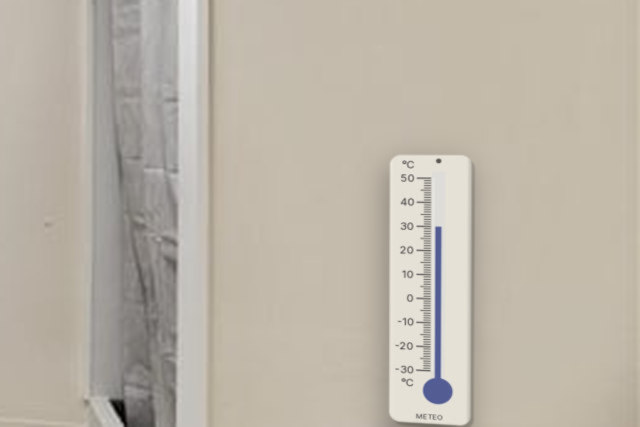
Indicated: 30°C
